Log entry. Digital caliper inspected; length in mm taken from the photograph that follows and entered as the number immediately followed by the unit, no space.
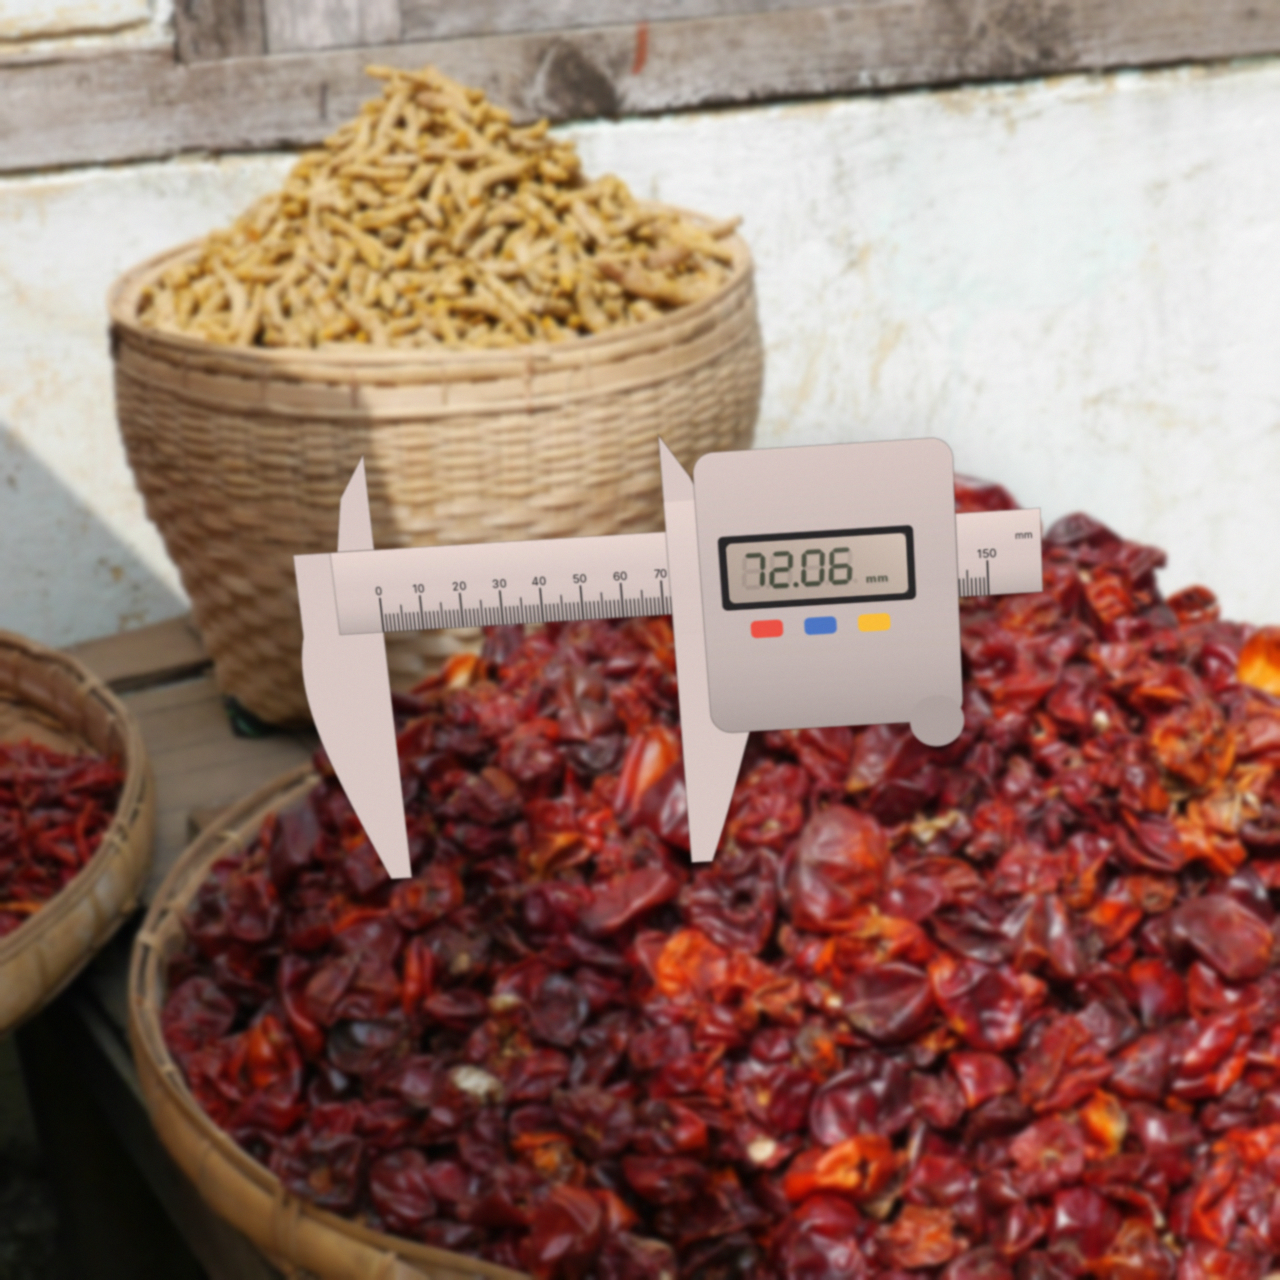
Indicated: 72.06mm
